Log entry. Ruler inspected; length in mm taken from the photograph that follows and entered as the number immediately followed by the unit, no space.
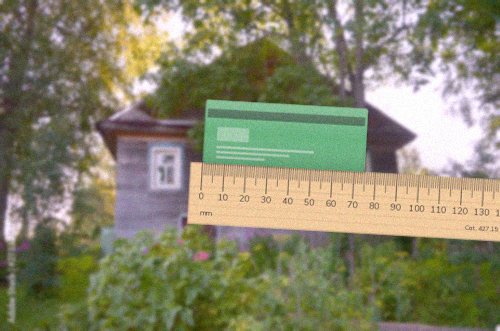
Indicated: 75mm
